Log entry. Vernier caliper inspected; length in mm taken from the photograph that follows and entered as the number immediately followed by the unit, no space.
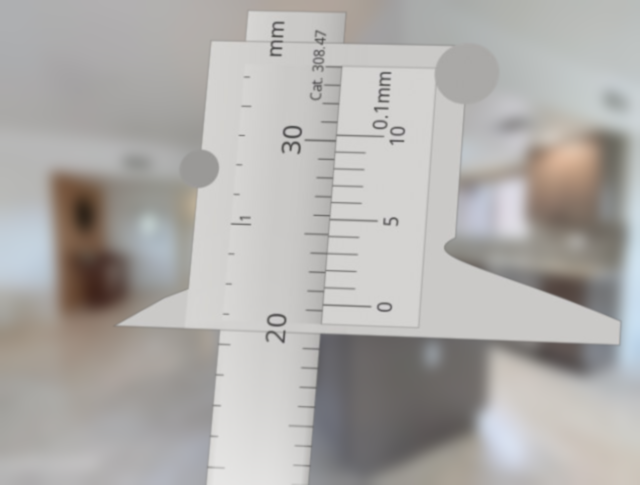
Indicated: 21.3mm
